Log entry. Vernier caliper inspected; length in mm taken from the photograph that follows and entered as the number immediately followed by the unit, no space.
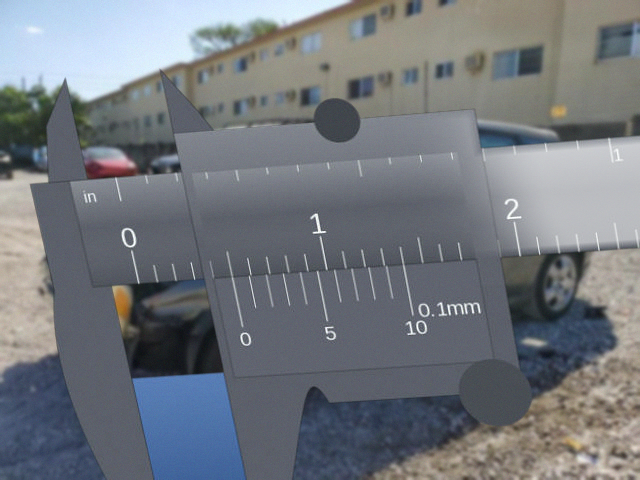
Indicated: 5.0mm
